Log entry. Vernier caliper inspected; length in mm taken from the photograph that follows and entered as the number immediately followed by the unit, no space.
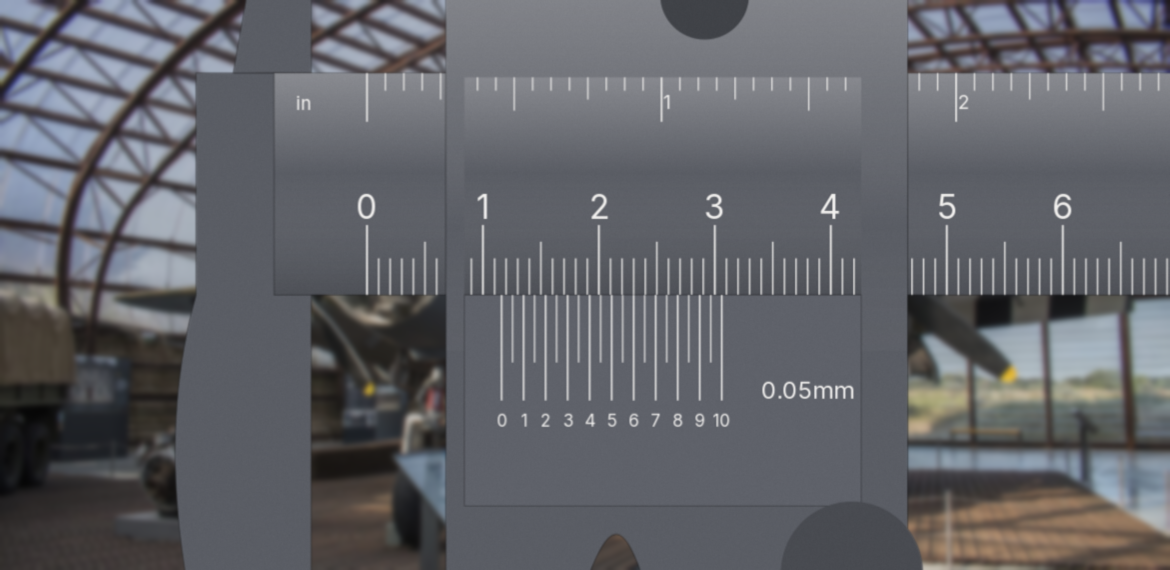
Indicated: 11.6mm
